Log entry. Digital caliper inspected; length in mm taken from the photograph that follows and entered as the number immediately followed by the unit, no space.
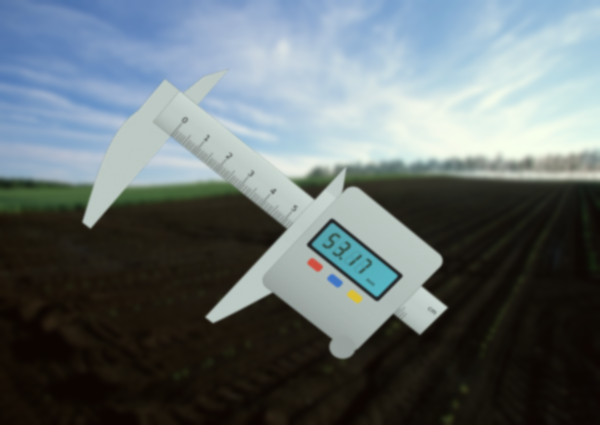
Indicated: 53.17mm
